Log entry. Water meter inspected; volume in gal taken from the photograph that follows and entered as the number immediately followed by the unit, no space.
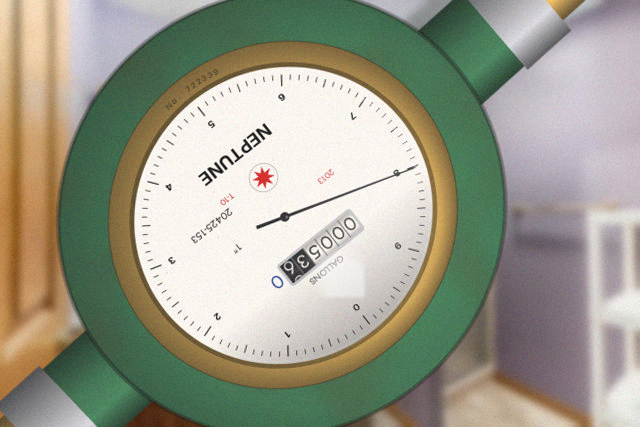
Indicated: 5358.0gal
